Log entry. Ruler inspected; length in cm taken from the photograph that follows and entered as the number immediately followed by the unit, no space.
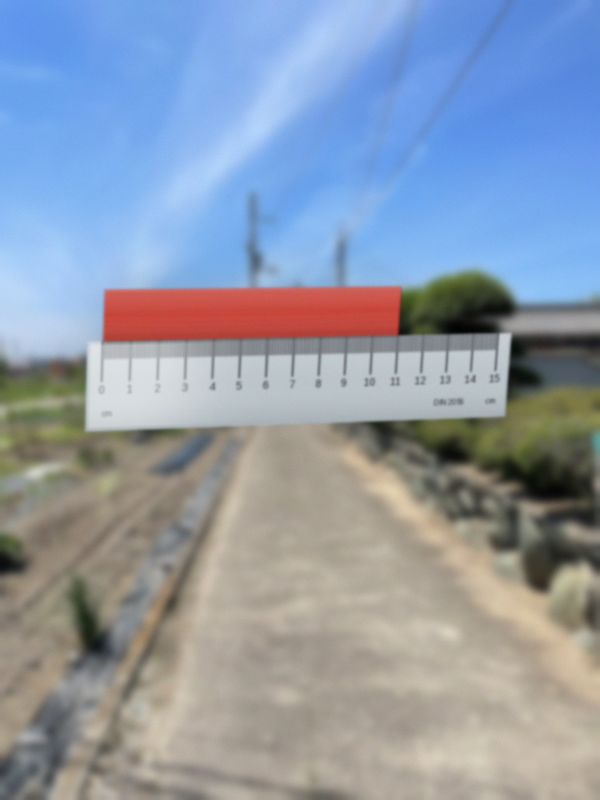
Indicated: 11cm
